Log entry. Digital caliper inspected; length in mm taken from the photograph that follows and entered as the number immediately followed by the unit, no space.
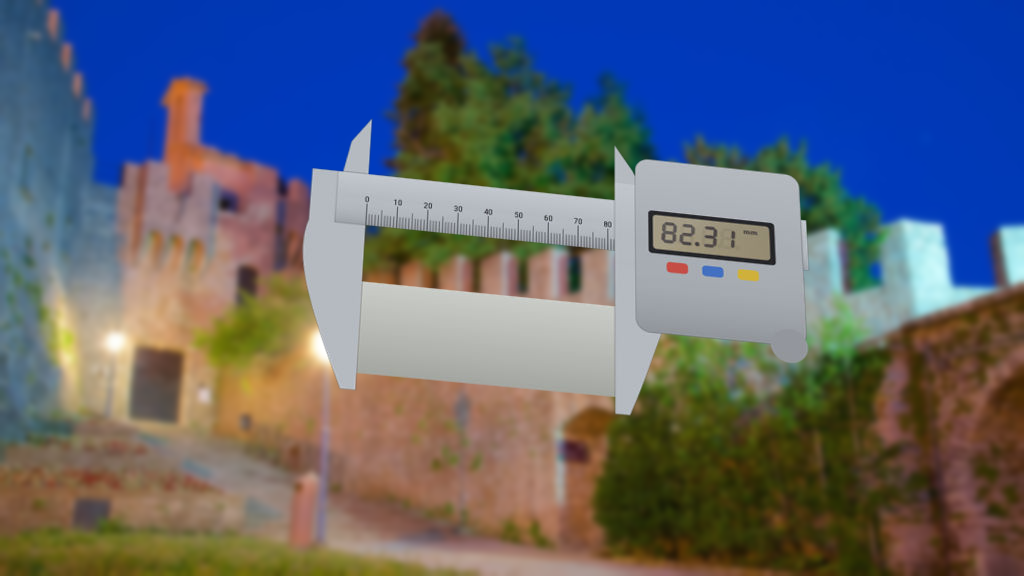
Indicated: 82.31mm
